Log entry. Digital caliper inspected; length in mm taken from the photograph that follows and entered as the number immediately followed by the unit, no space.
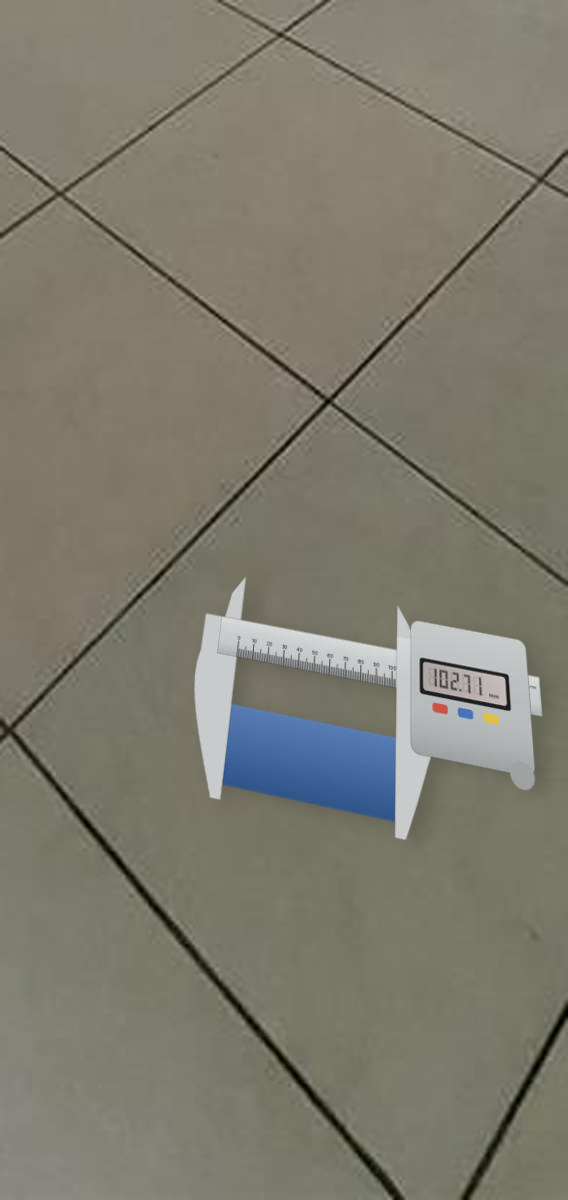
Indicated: 102.71mm
